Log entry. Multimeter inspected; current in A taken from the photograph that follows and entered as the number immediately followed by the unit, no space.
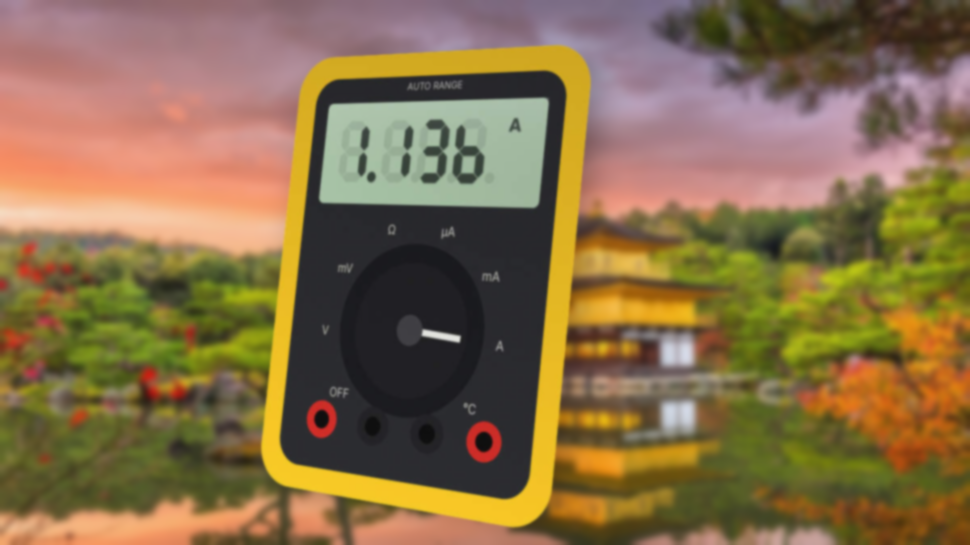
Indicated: 1.136A
